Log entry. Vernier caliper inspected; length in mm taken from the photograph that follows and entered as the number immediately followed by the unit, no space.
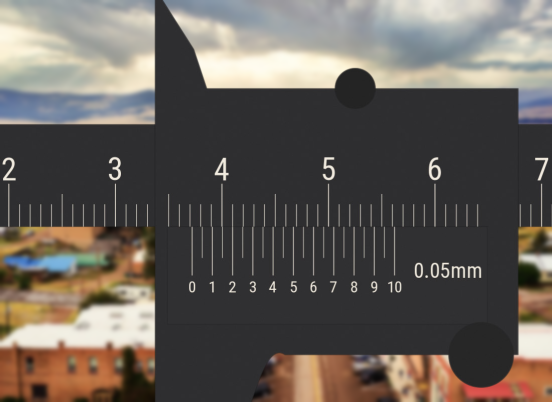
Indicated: 37.2mm
